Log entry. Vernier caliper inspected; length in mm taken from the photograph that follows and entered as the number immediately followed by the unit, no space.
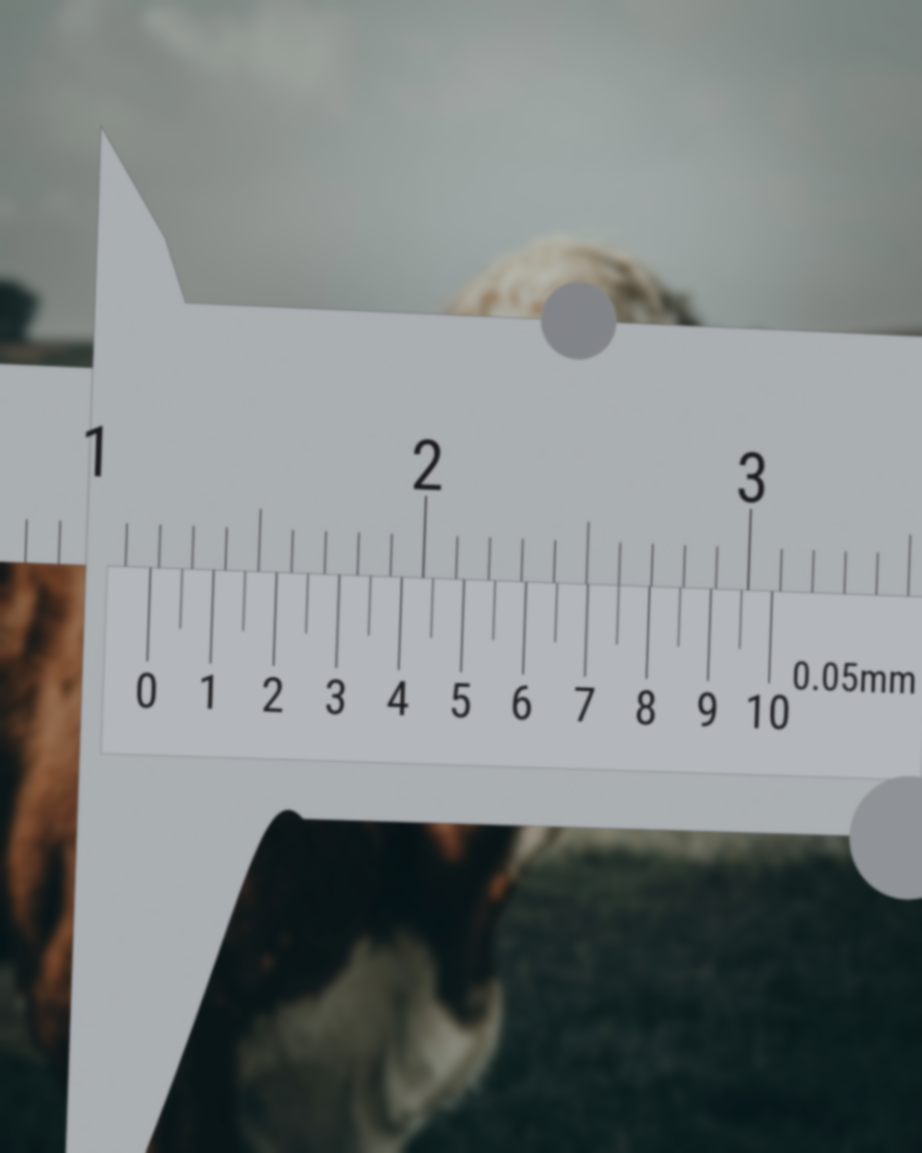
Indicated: 11.75mm
